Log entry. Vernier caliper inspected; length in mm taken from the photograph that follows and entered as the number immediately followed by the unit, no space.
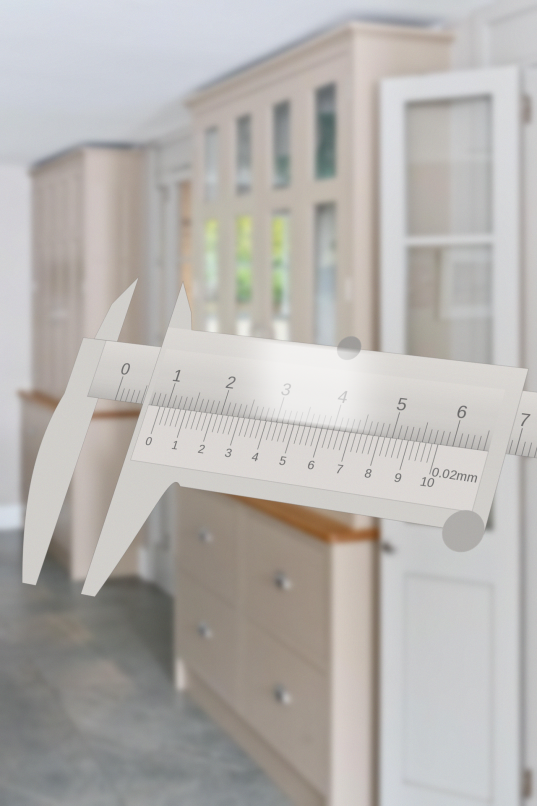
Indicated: 8.6mm
